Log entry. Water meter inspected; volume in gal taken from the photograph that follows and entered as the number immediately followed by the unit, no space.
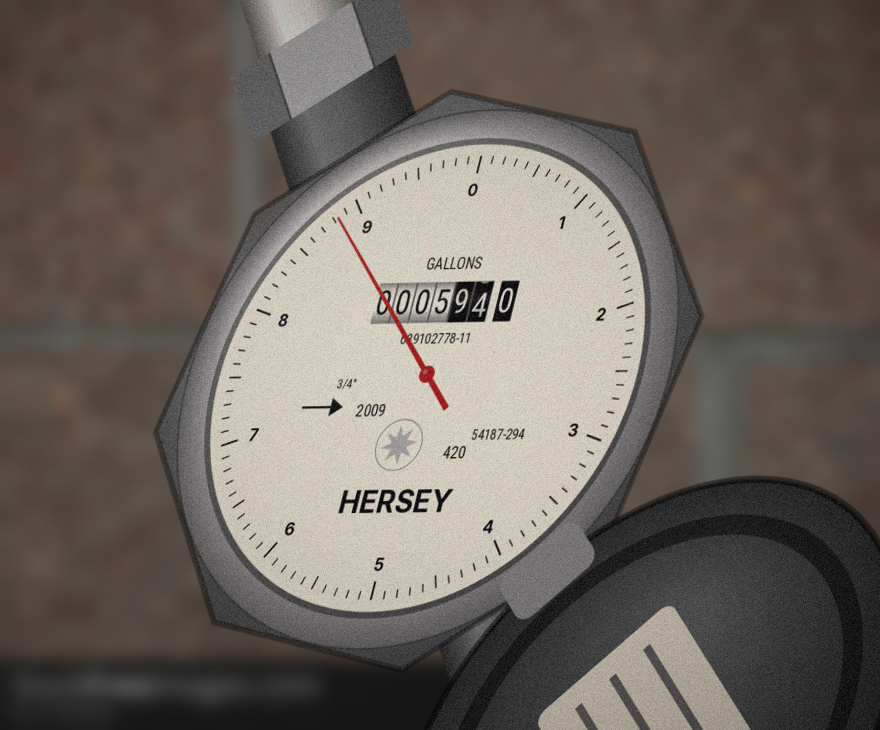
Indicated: 5938.8gal
